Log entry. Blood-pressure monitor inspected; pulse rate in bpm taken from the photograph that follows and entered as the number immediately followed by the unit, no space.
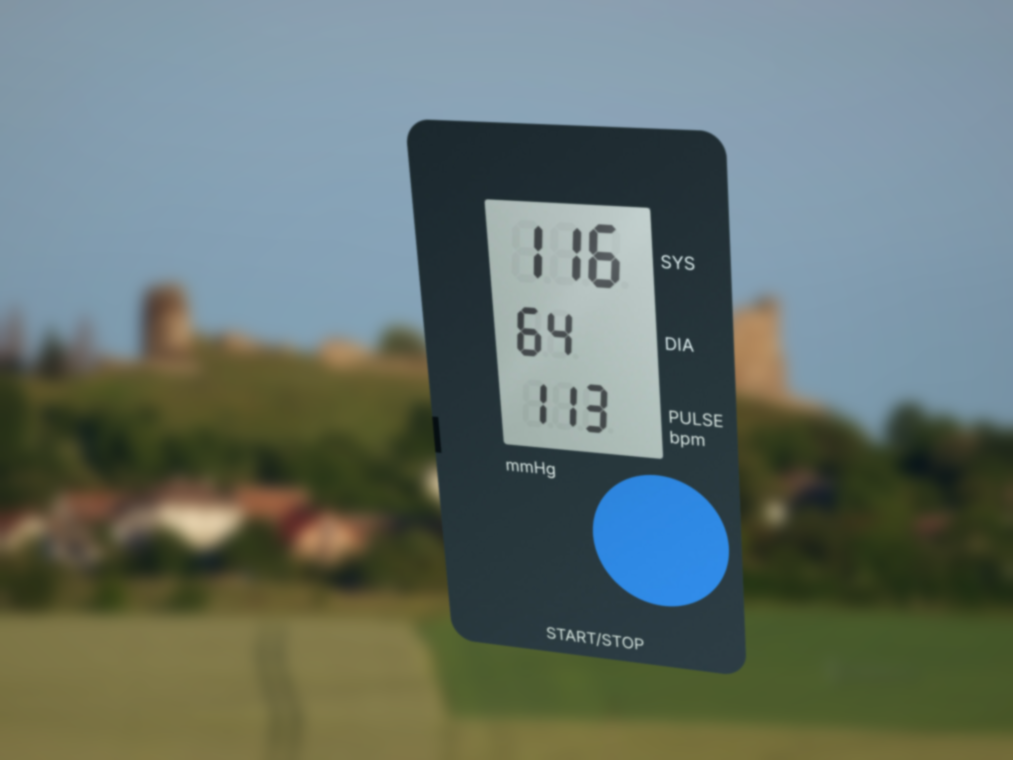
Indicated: 113bpm
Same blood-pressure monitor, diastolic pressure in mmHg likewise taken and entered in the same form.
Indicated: 64mmHg
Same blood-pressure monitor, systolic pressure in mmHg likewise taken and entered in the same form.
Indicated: 116mmHg
